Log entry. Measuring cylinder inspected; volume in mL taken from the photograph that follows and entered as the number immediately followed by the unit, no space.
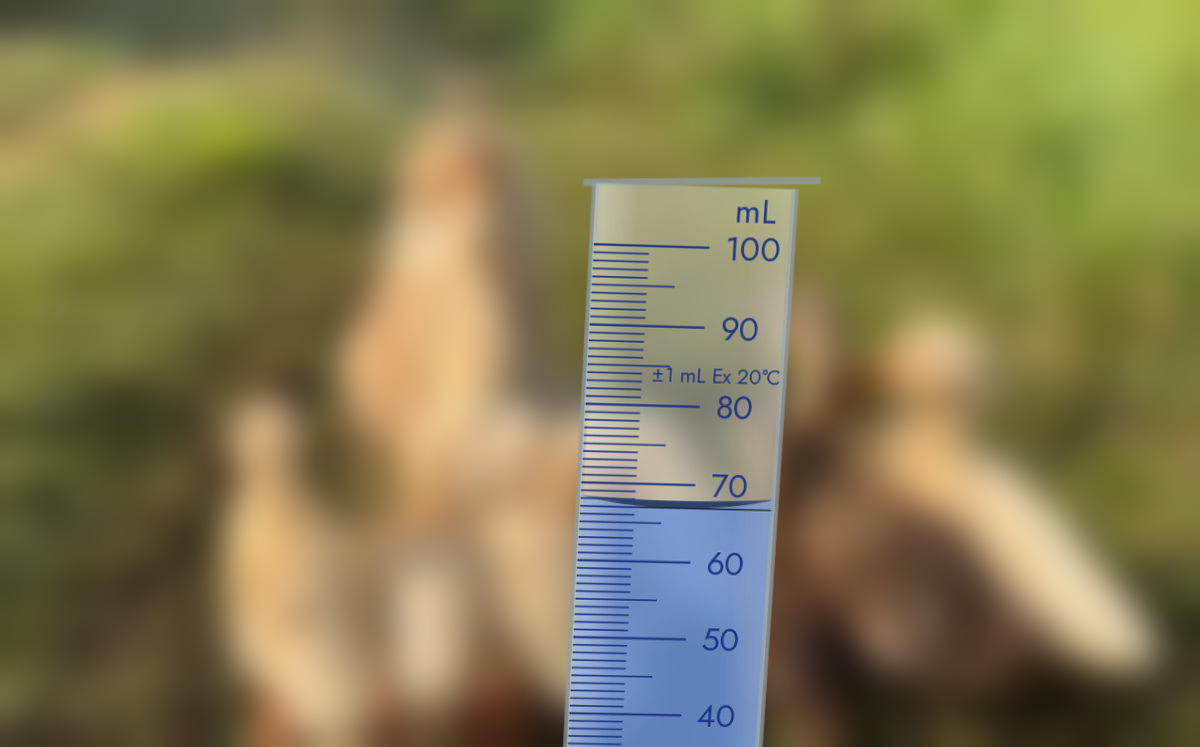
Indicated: 67mL
